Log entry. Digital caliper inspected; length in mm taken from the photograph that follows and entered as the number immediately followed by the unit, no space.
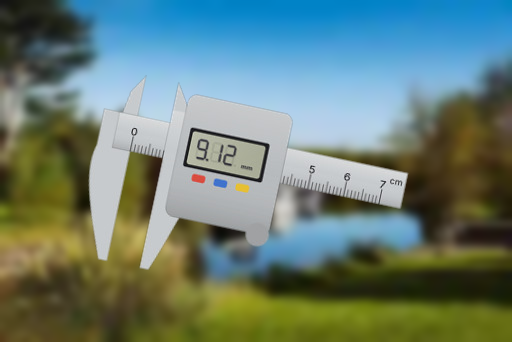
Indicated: 9.12mm
